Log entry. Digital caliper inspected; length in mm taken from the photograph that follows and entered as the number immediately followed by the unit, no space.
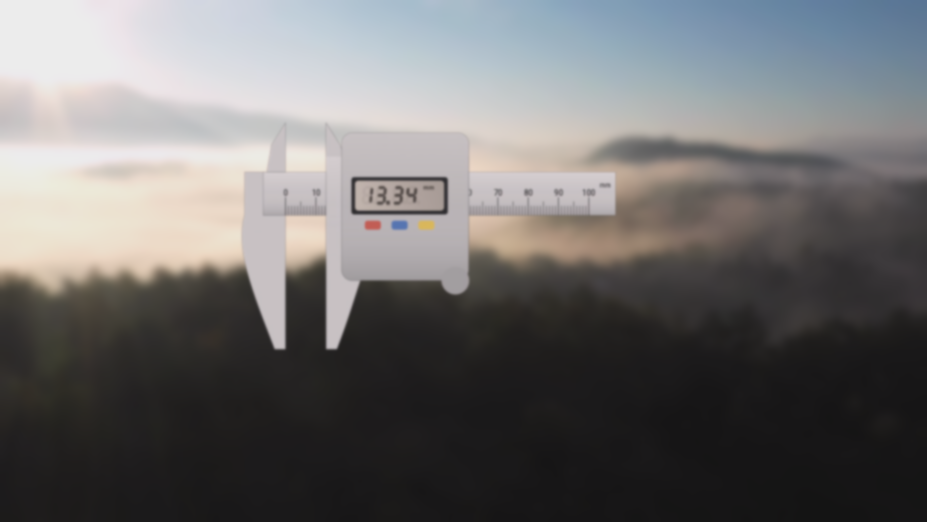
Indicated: 13.34mm
